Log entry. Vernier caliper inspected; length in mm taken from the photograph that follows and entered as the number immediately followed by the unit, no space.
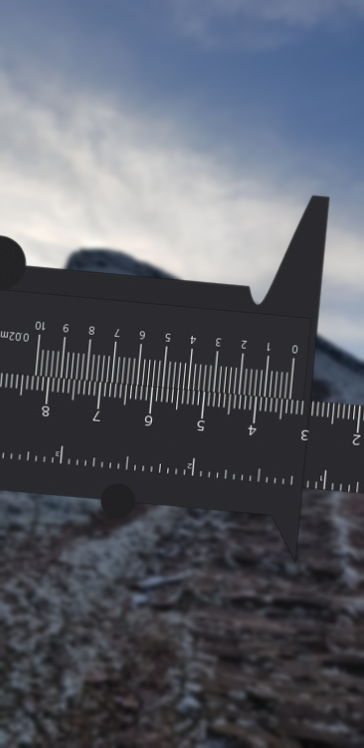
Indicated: 33.5mm
